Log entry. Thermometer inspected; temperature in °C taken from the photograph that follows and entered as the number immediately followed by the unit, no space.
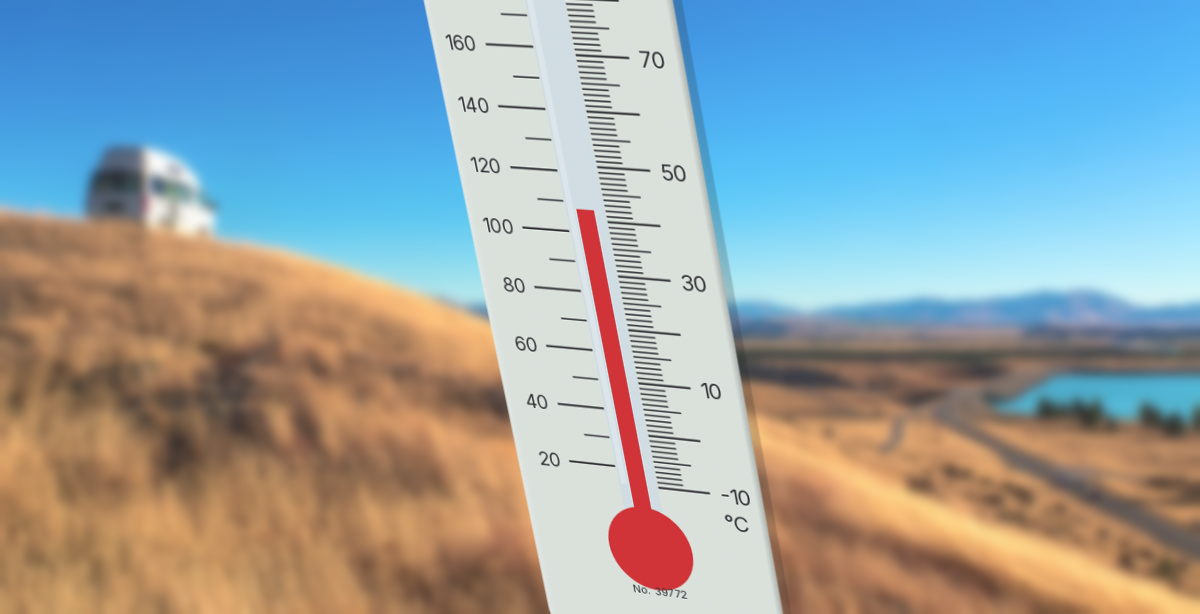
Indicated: 42°C
